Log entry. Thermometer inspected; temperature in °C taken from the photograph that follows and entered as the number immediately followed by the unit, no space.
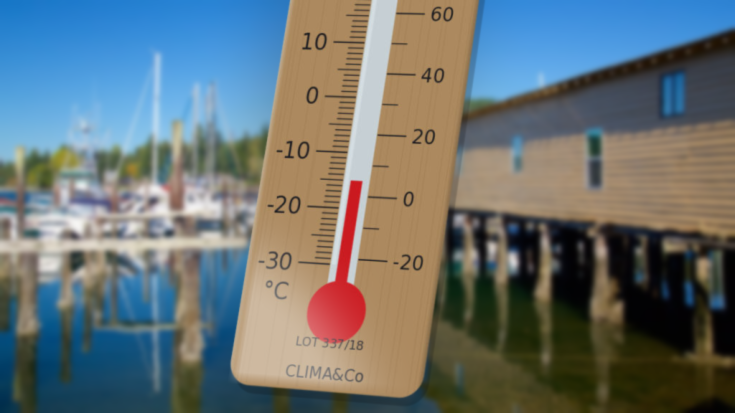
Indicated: -15°C
